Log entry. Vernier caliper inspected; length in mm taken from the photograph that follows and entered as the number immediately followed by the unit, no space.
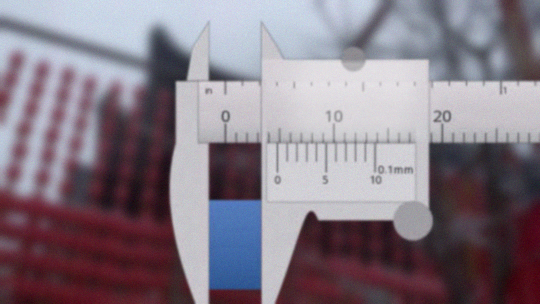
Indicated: 4.8mm
